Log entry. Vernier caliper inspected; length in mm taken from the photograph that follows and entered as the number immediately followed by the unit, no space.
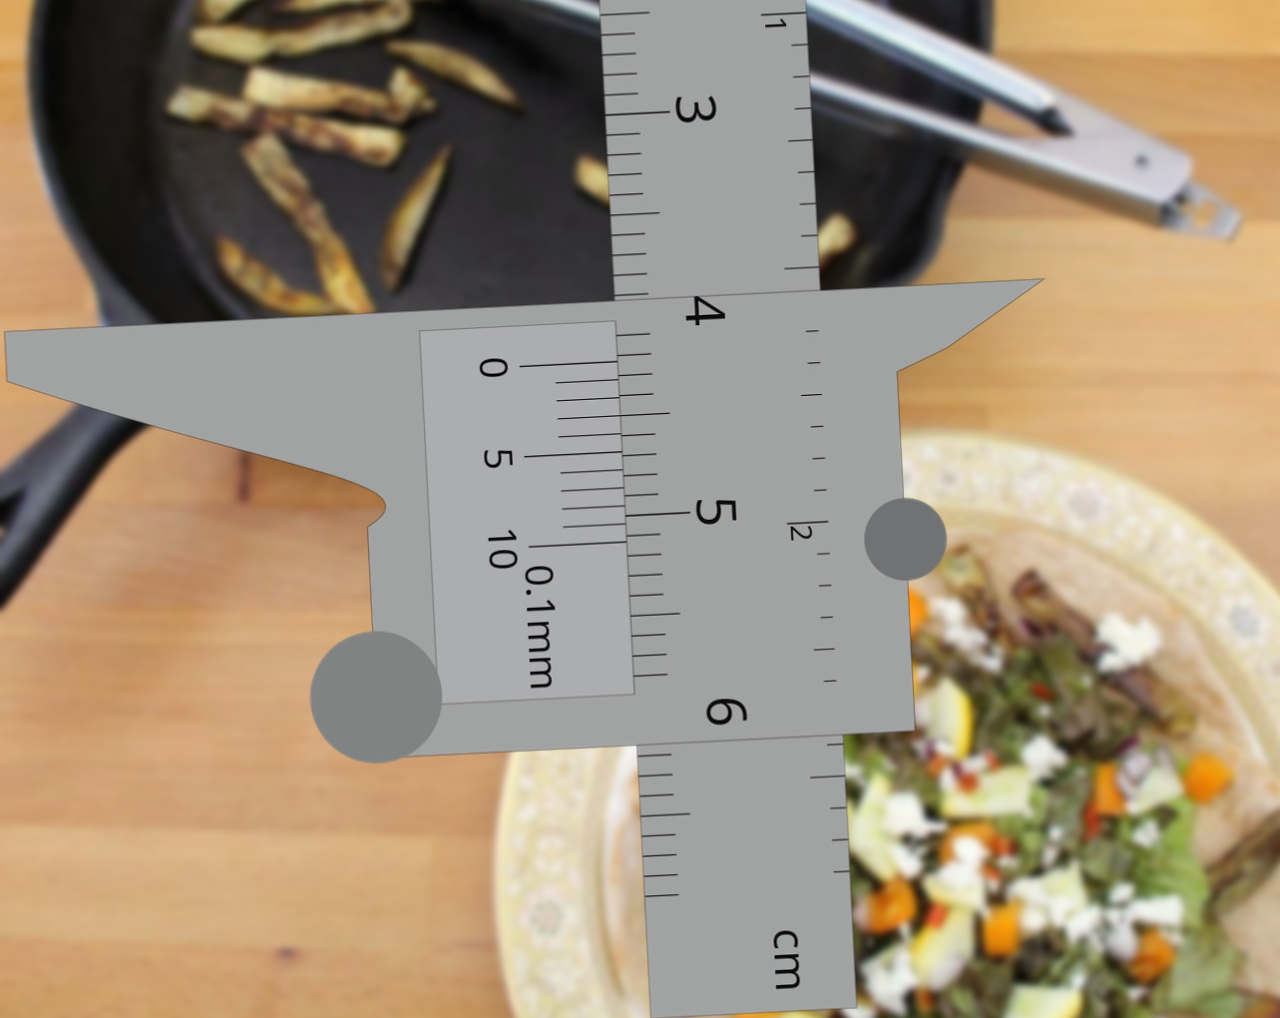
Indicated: 42.3mm
